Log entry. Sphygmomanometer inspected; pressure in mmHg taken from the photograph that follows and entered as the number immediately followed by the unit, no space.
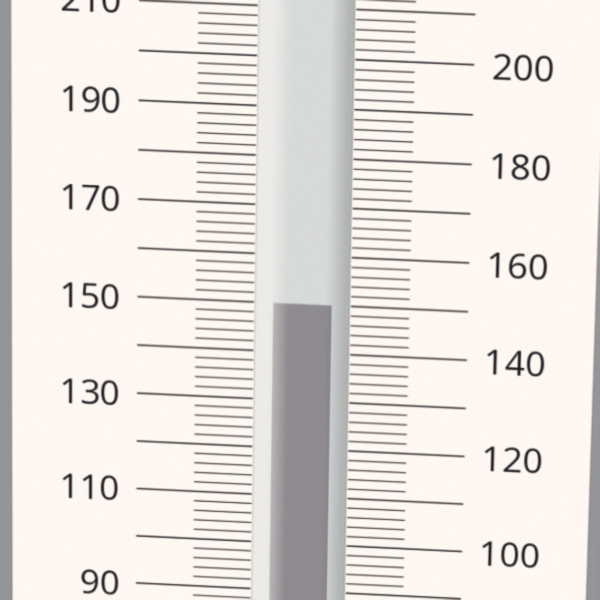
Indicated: 150mmHg
